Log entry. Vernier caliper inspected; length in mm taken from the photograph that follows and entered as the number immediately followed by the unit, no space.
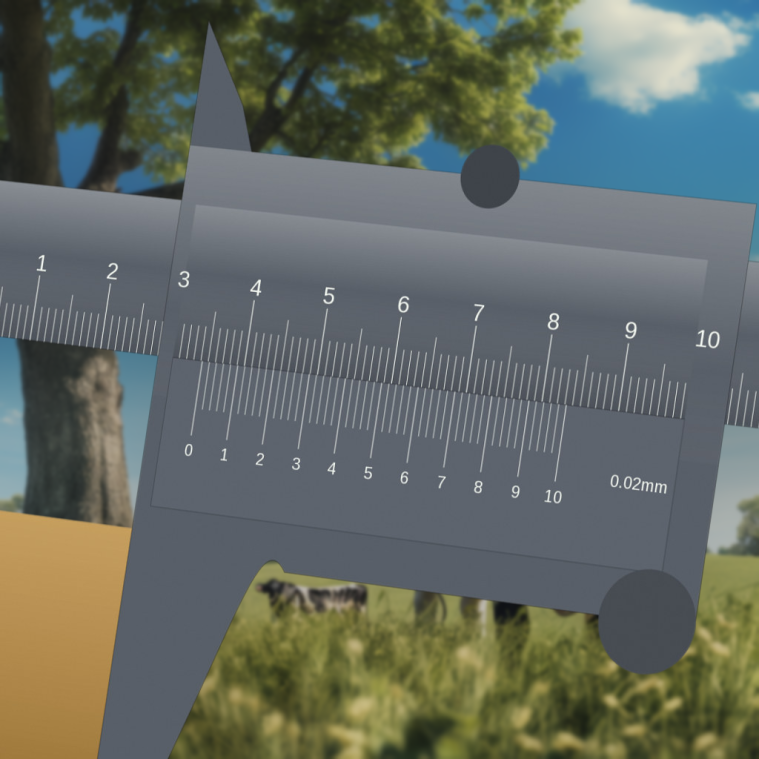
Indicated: 34.2mm
